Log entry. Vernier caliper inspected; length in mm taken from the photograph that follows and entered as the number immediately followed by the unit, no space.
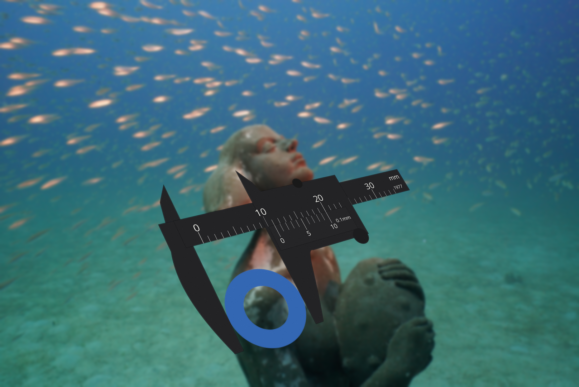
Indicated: 11.0mm
